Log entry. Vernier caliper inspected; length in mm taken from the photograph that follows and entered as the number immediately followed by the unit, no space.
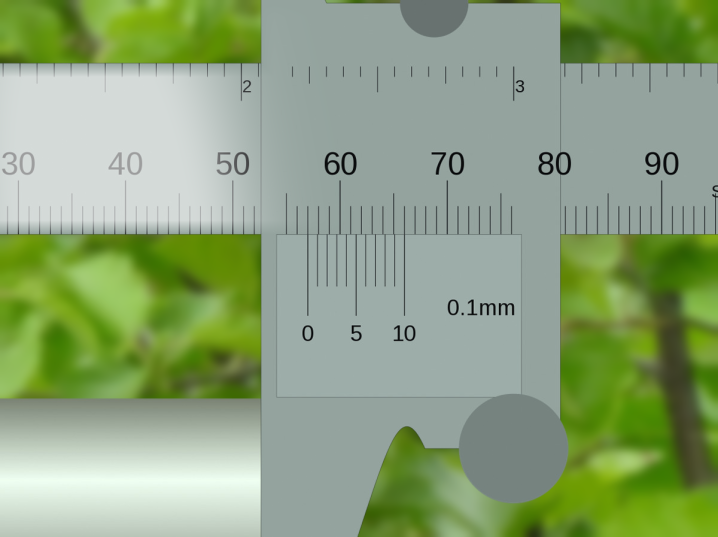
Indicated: 57.0mm
